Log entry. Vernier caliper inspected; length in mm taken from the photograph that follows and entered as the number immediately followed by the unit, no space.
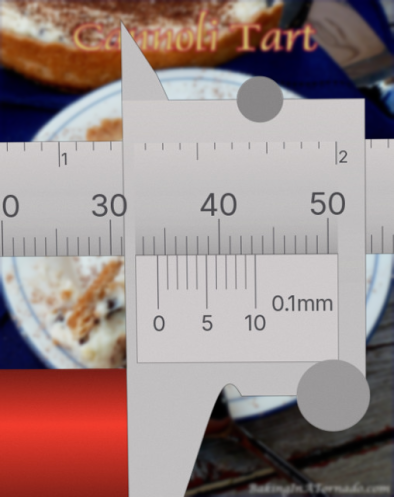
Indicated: 34.3mm
